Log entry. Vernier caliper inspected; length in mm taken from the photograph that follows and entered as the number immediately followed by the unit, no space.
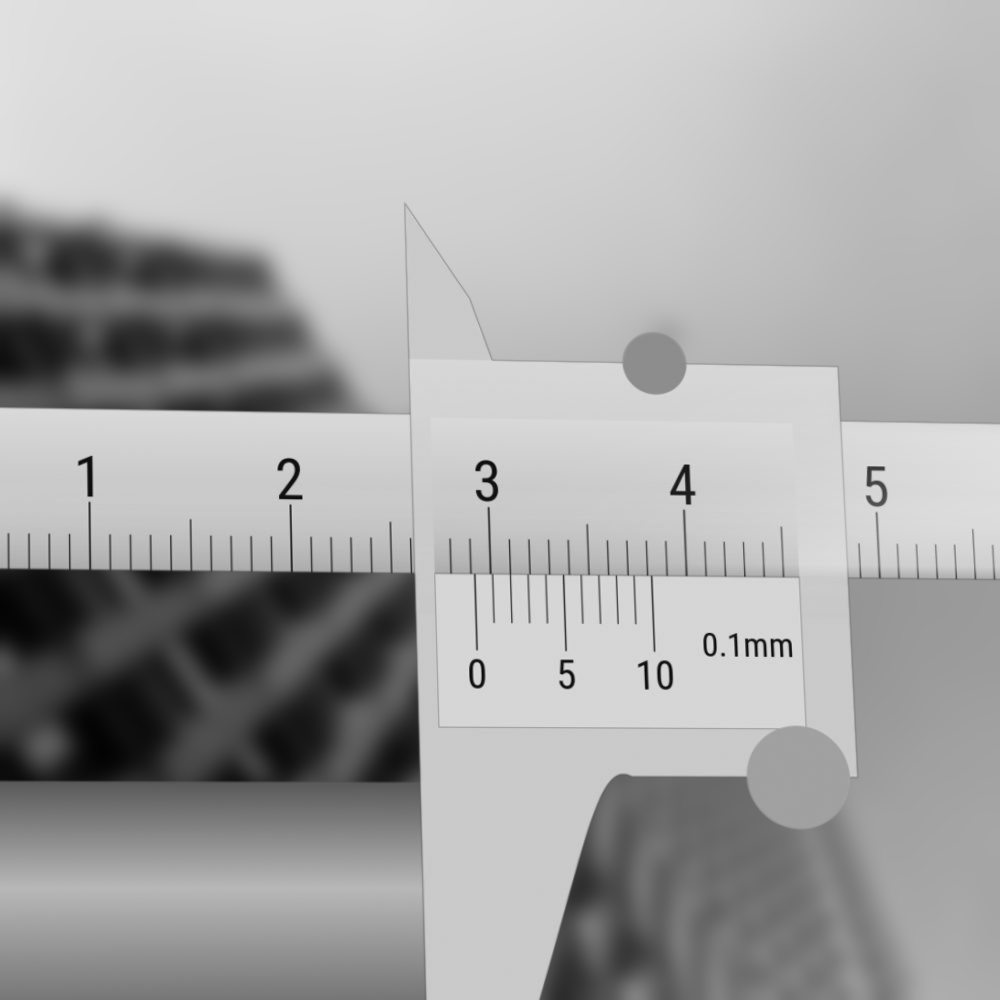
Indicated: 29.2mm
